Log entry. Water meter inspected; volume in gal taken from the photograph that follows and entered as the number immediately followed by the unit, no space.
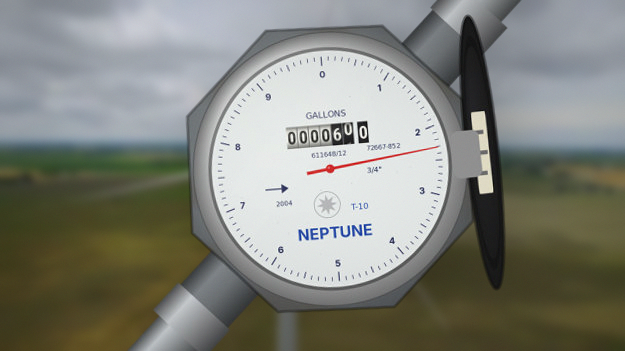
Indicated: 602.3gal
